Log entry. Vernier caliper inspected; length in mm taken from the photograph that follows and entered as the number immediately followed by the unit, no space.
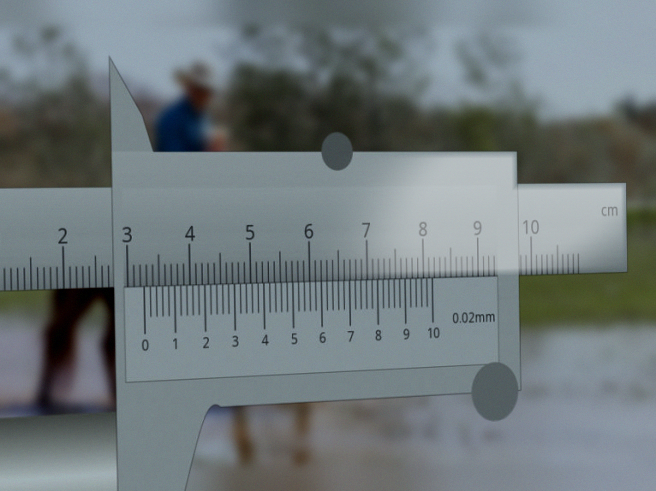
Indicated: 32.6mm
